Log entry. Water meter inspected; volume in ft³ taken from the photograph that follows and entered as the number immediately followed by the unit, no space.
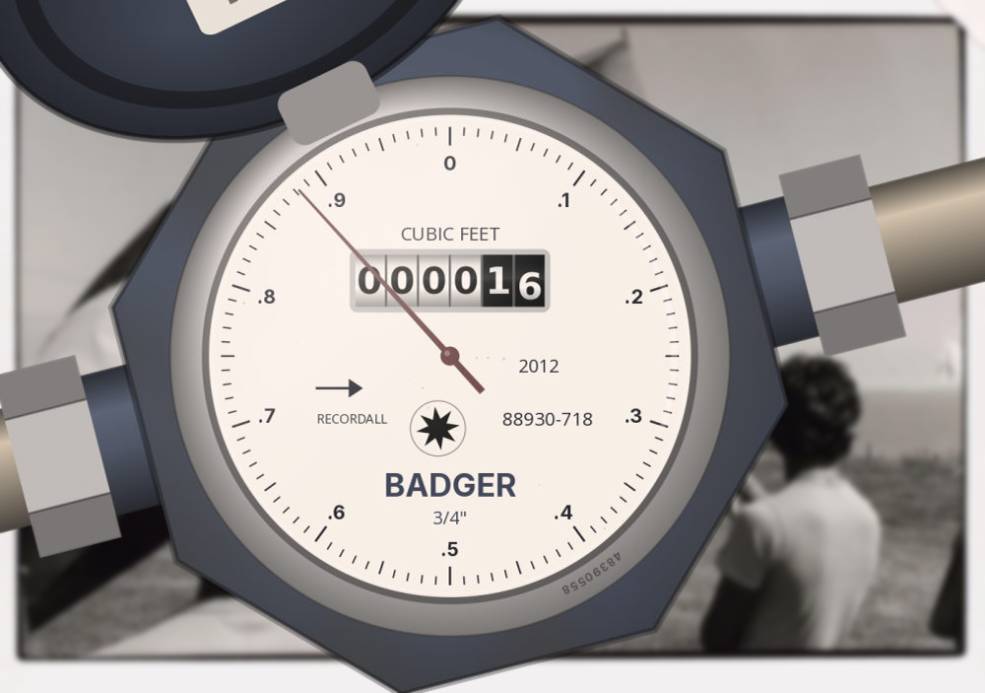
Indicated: 15.88ft³
